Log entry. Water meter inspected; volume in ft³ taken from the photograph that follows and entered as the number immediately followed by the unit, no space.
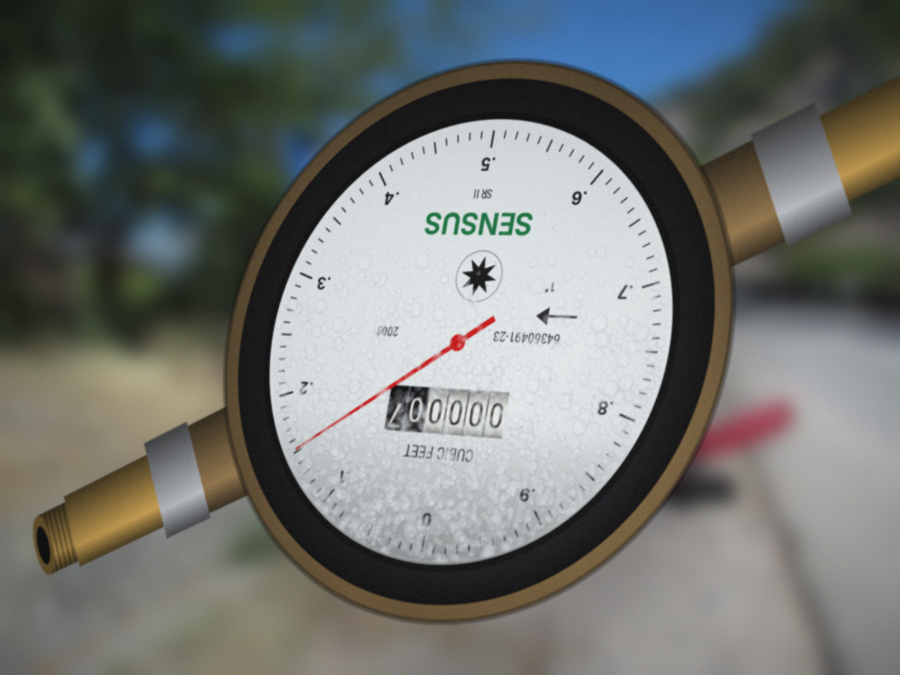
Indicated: 7.15ft³
